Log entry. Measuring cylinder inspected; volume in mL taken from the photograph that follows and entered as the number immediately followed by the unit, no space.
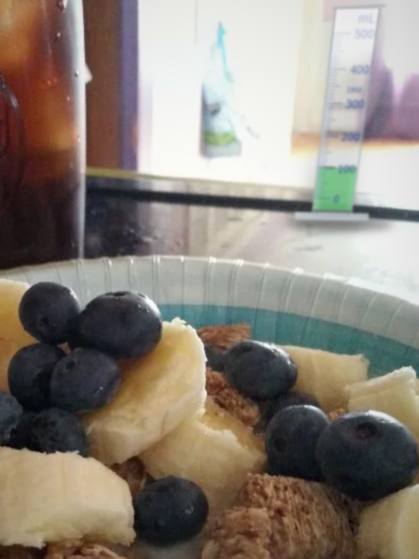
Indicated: 100mL
